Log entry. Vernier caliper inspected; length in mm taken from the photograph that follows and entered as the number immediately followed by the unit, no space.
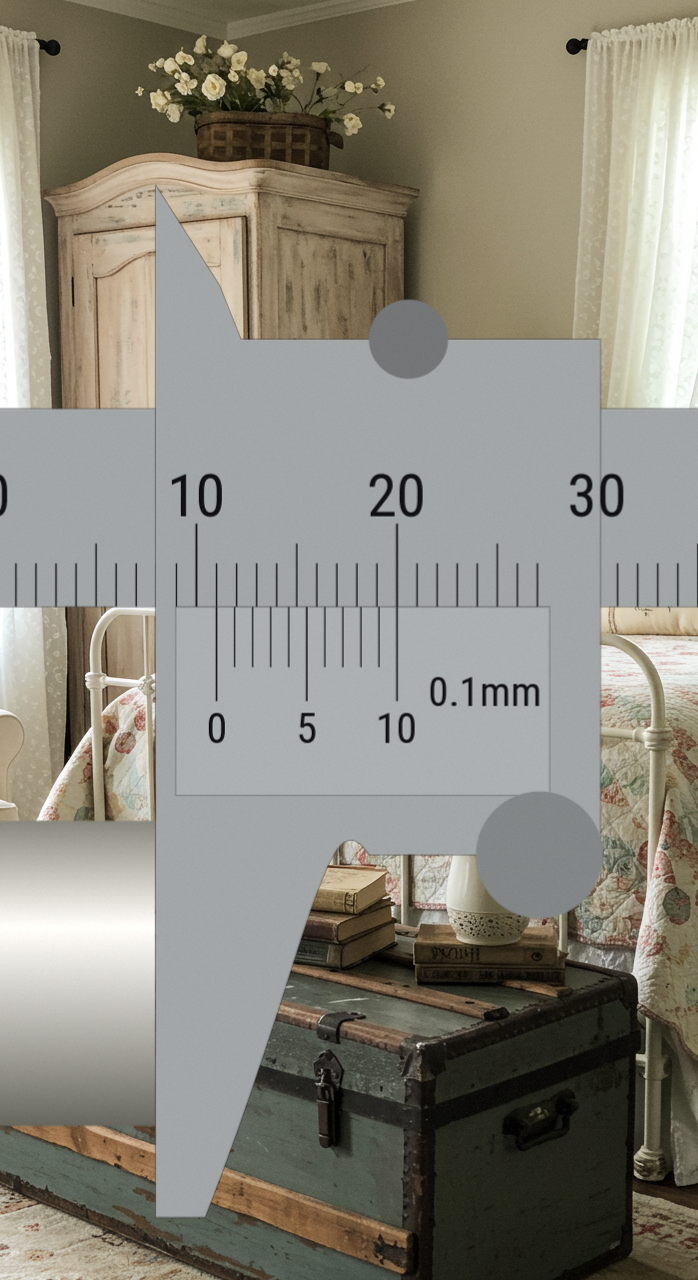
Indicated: 11.0mm
